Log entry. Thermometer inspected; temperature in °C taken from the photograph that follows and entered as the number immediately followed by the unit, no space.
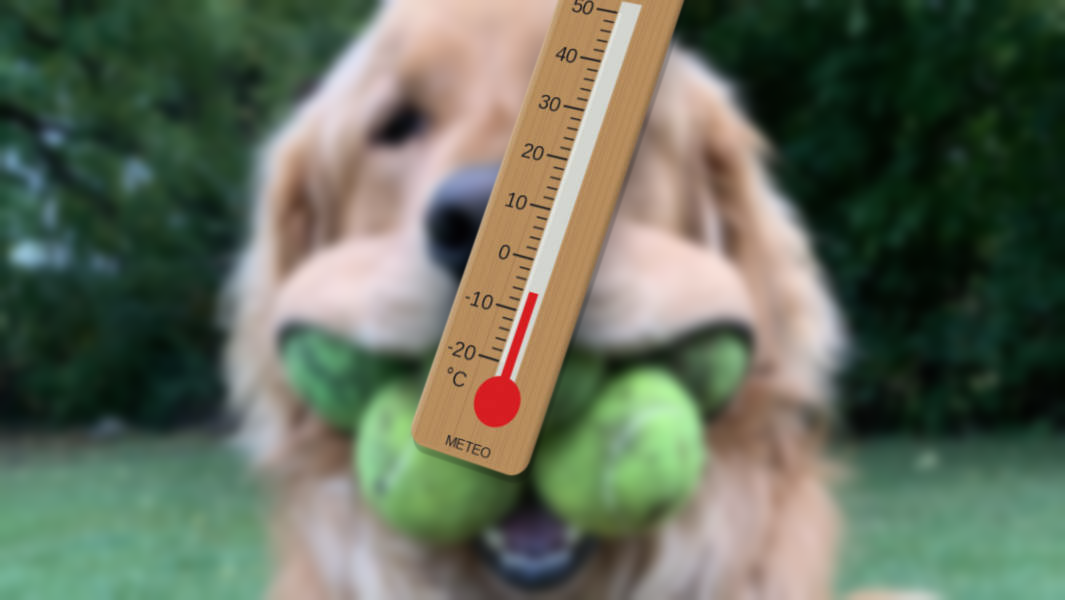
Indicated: -6°C
